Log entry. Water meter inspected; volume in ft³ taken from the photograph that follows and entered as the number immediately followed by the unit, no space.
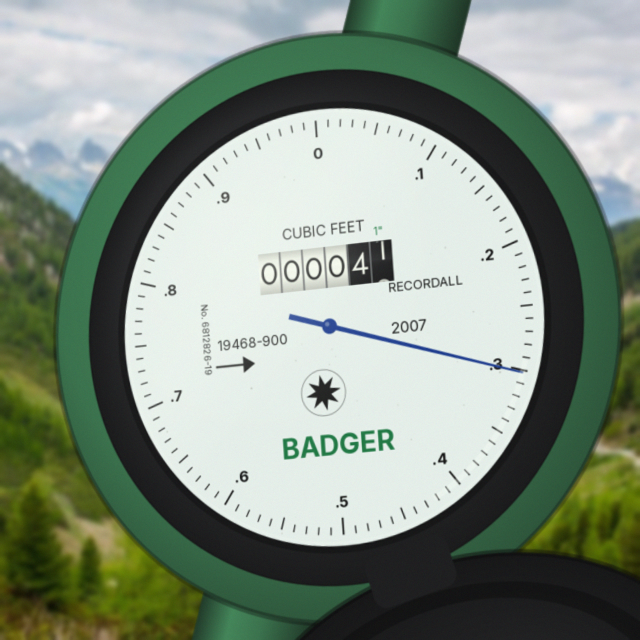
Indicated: 41.30ft³
